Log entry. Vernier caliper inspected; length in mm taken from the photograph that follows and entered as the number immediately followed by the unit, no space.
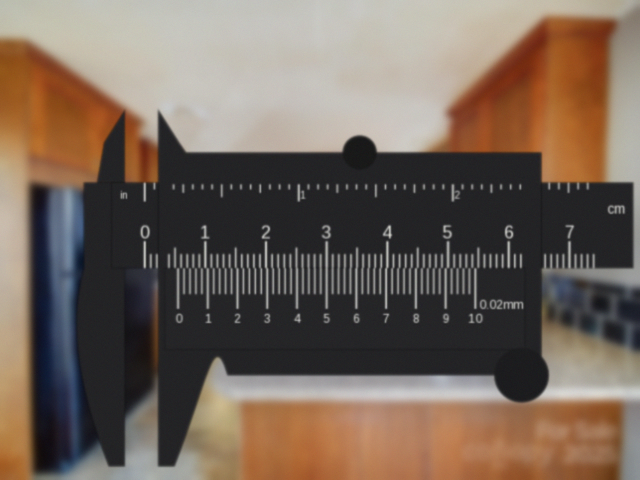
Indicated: 5.5mm
